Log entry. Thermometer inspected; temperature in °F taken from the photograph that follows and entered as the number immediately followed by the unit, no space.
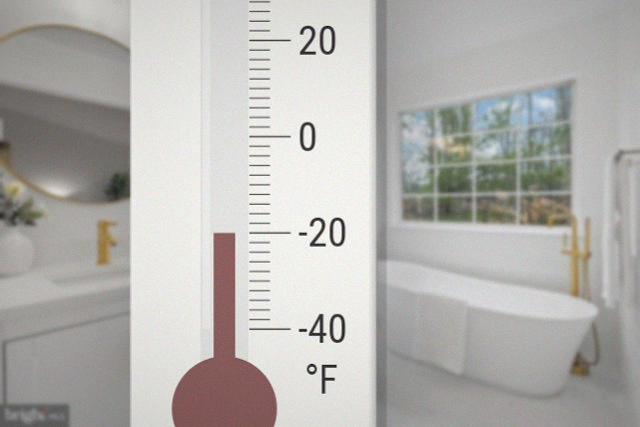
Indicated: -20°F
